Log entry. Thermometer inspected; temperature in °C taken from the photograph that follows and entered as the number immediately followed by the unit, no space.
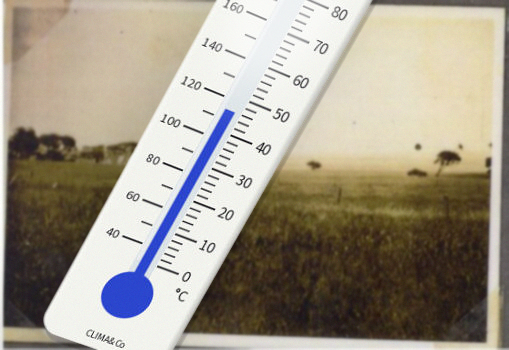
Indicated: 46°C
